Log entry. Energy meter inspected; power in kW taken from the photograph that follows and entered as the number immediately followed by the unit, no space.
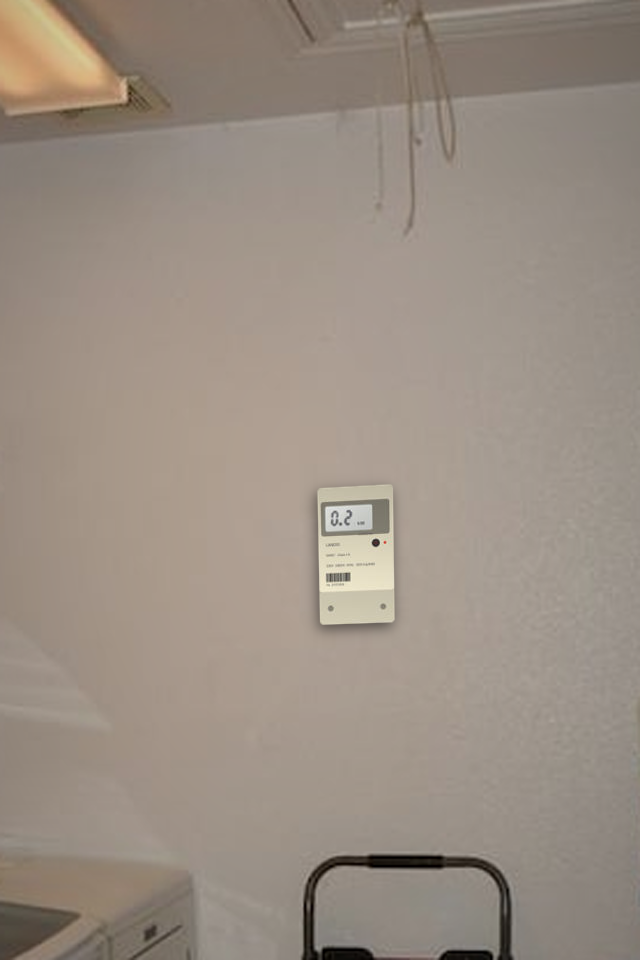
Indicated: 0.2kW
